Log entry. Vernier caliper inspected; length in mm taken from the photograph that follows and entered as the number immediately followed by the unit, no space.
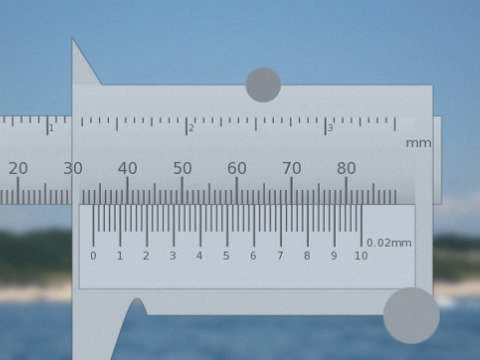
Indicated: 33.8mm
